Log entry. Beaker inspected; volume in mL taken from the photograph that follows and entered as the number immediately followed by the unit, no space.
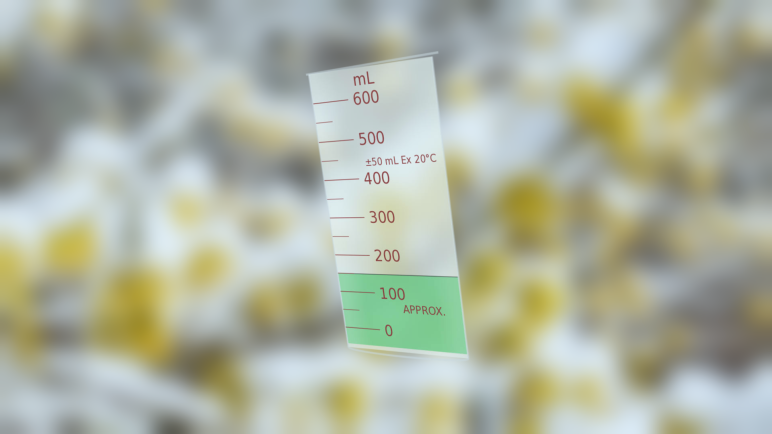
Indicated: 150mL
